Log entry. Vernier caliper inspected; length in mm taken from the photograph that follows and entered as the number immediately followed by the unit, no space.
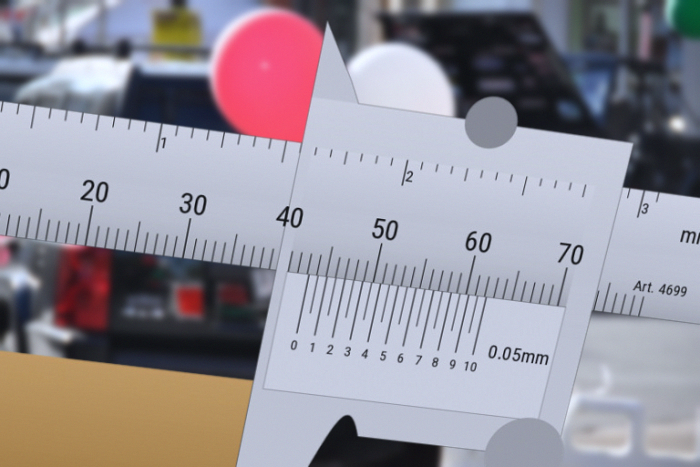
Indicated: 43.2mm
